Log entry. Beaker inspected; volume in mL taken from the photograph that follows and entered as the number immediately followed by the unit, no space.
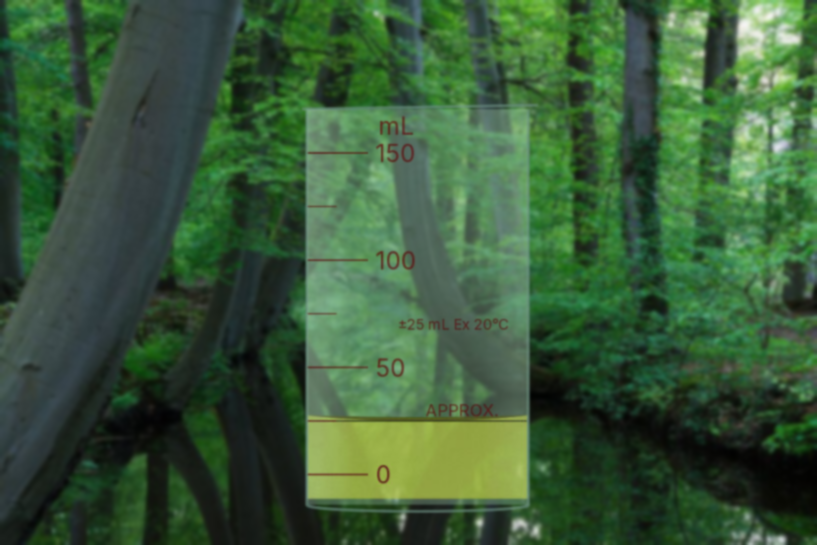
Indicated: 25mL
